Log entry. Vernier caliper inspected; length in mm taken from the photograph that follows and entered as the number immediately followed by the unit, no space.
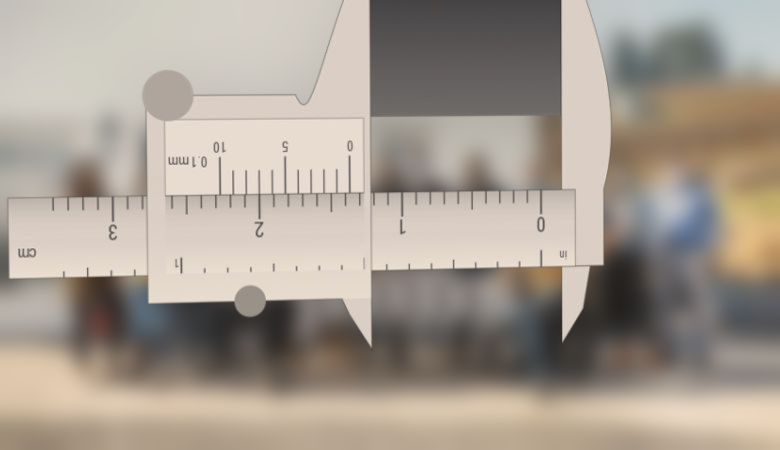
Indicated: 13.7mm
